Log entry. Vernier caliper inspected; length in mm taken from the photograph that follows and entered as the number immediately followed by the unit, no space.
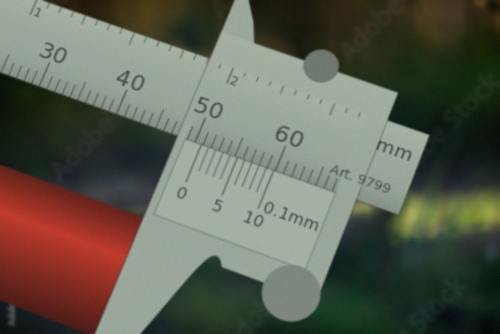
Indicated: 50.8mm
